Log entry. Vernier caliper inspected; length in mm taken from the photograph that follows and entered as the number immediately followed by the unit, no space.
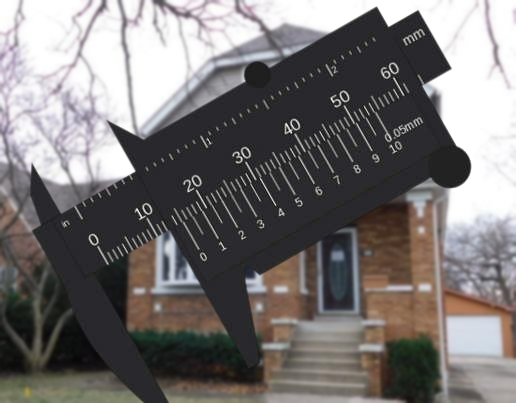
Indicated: 15.2mm
